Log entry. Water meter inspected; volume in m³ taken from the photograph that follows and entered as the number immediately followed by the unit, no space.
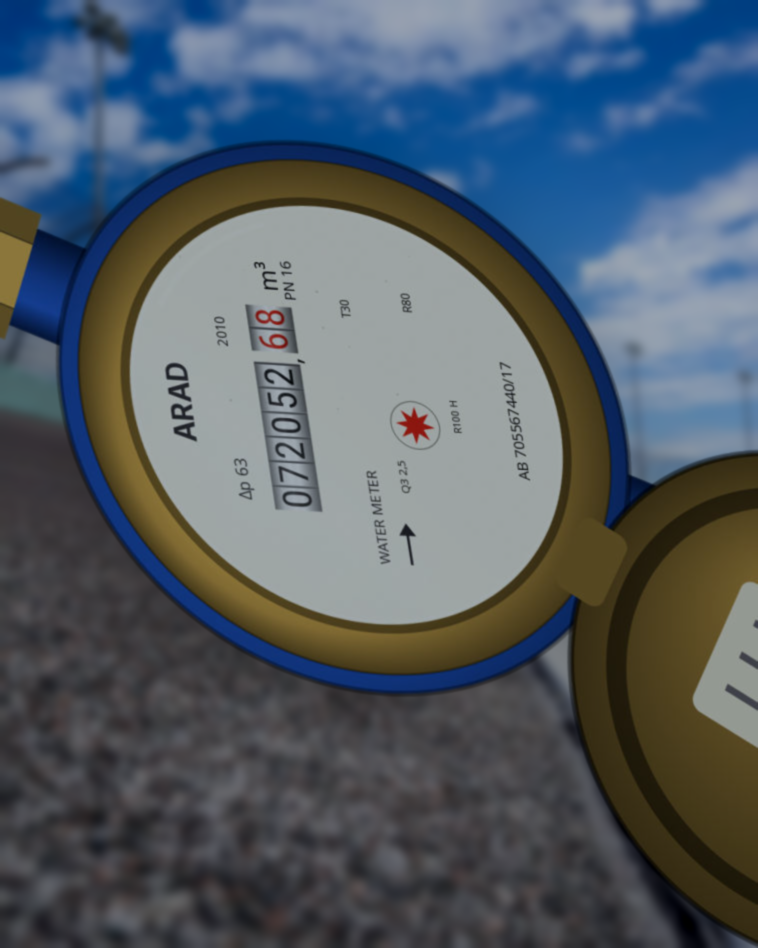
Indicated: 72052.68m³
